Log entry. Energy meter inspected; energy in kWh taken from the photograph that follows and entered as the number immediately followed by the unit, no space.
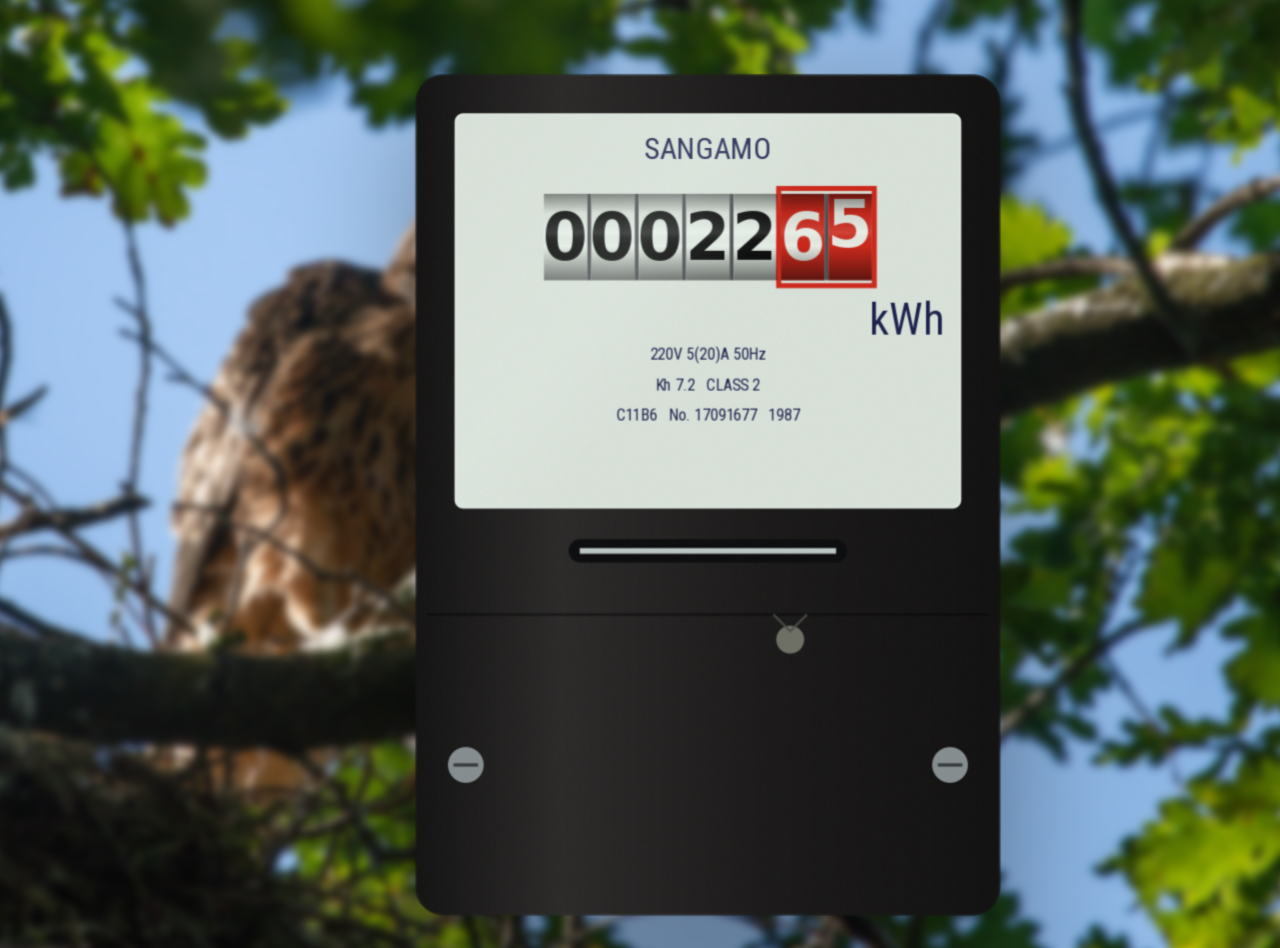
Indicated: 22.65kWh
